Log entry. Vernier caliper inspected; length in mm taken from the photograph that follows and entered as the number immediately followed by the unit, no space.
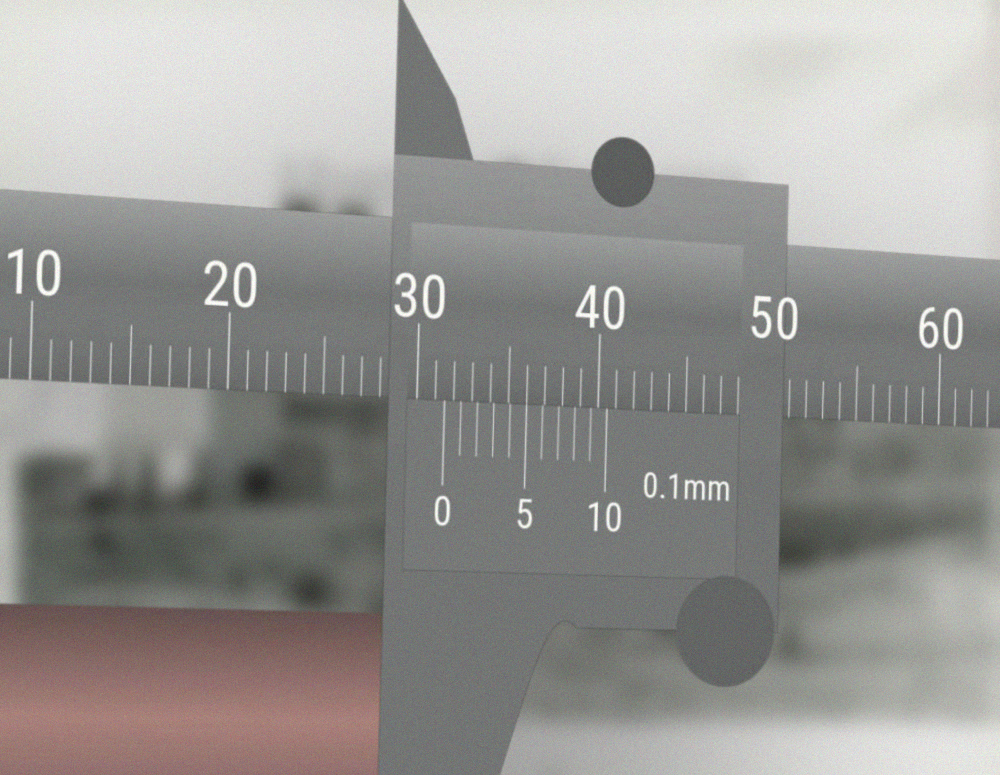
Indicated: 31.5mm
